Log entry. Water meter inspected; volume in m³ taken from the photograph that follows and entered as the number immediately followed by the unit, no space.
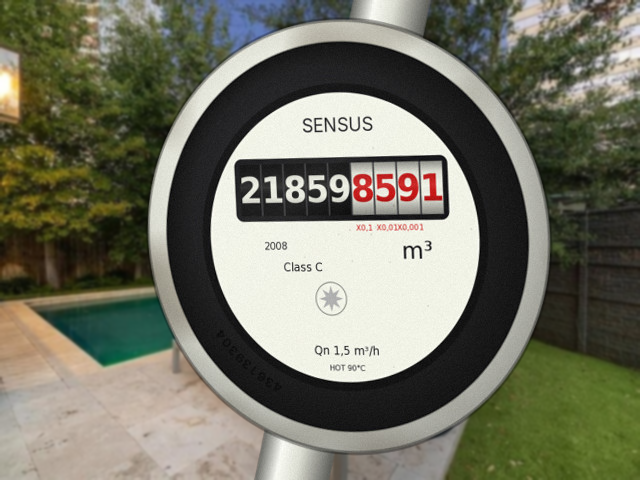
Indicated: 21859.8591m³
